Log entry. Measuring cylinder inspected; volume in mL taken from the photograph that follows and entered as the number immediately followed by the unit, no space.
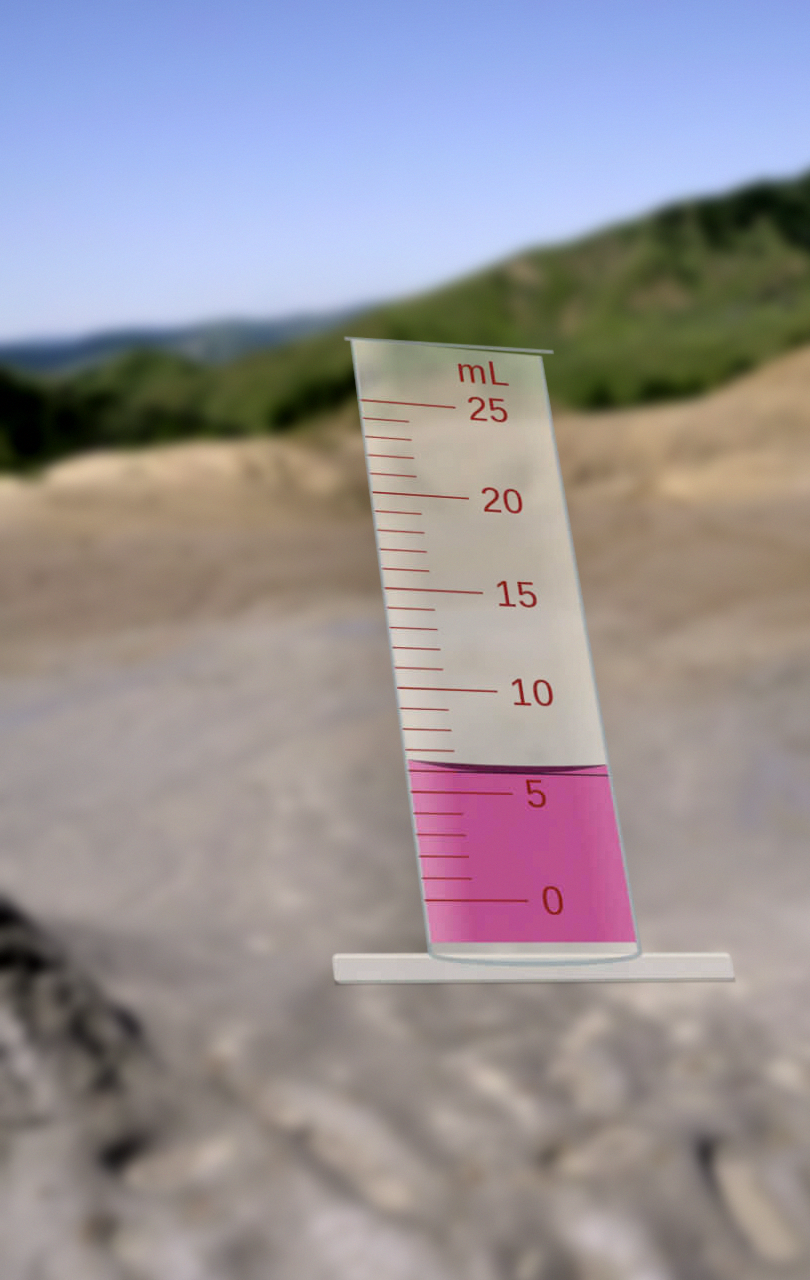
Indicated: 6mL
